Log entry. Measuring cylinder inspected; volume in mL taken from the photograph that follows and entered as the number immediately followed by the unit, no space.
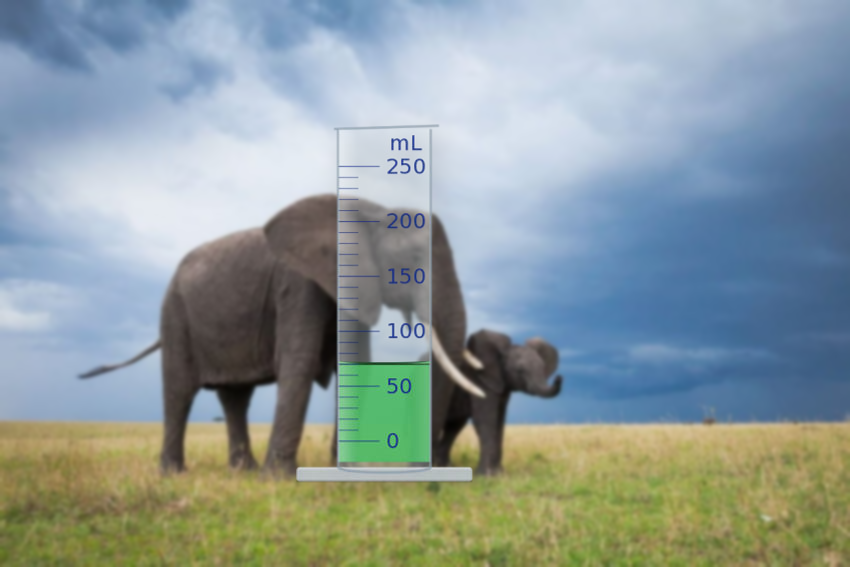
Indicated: 70mL
